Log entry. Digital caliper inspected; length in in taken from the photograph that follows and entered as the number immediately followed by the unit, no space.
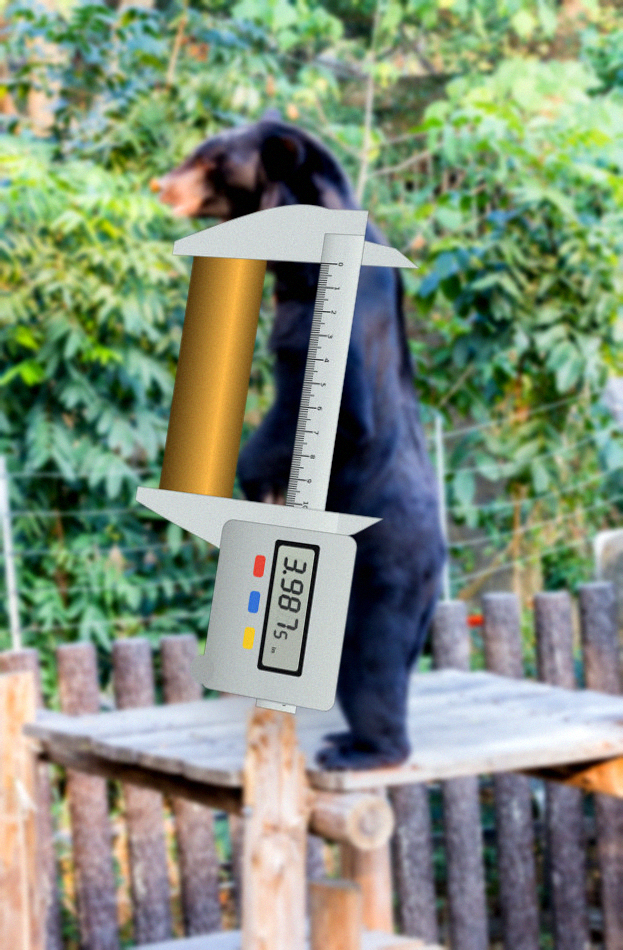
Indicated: 3.9875in
